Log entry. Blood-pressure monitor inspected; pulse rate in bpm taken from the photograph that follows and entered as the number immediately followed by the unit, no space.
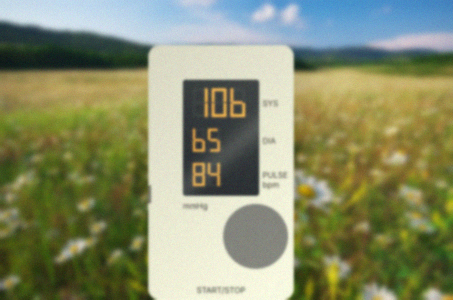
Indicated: 84bpm
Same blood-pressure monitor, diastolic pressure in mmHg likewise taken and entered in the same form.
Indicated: 65mmHg
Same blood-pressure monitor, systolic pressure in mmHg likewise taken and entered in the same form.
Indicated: 106mmHg
